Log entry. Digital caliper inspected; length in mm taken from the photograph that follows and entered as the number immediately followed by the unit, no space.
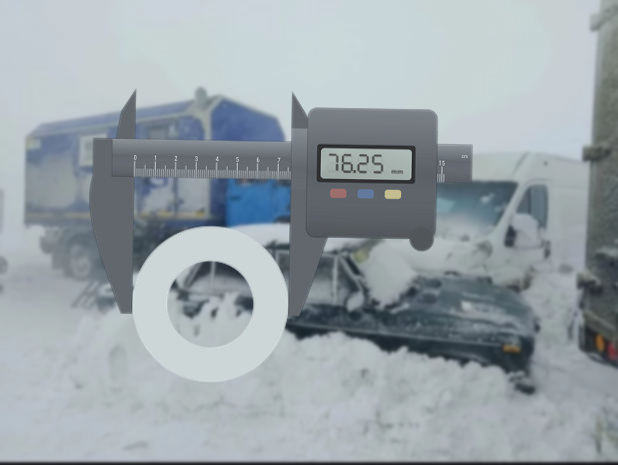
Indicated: 76.25mm
